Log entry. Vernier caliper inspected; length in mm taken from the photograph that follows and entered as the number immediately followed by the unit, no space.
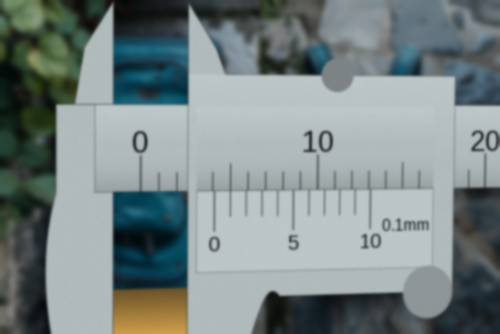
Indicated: 4.1mm
